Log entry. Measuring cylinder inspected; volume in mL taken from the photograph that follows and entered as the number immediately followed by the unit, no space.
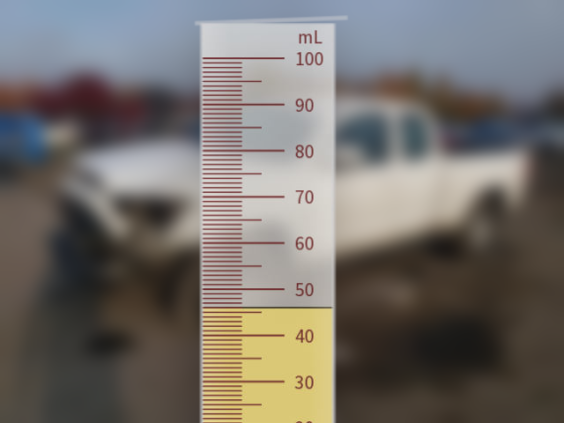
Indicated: 46mL
